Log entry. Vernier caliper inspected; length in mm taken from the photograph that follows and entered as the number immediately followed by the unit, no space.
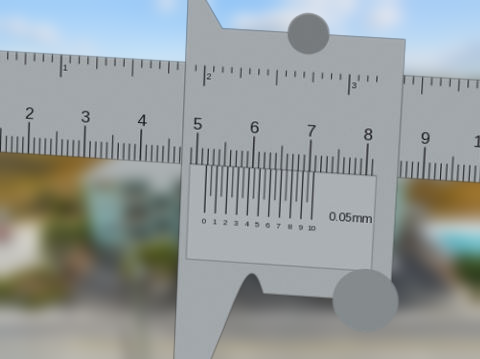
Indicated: 51.8mm
